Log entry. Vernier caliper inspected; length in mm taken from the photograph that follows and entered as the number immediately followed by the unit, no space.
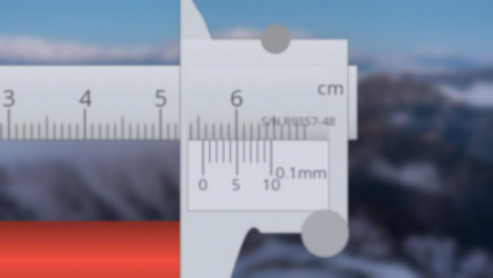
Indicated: 55.6mm
